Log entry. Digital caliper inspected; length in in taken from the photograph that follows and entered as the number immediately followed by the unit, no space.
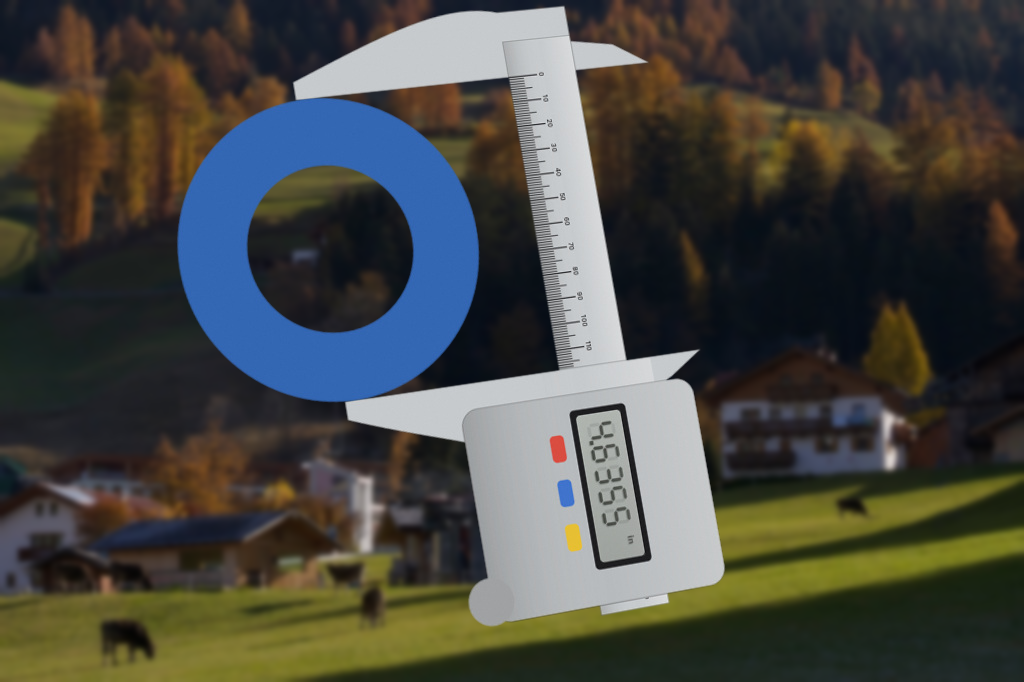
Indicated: 4.6355in
